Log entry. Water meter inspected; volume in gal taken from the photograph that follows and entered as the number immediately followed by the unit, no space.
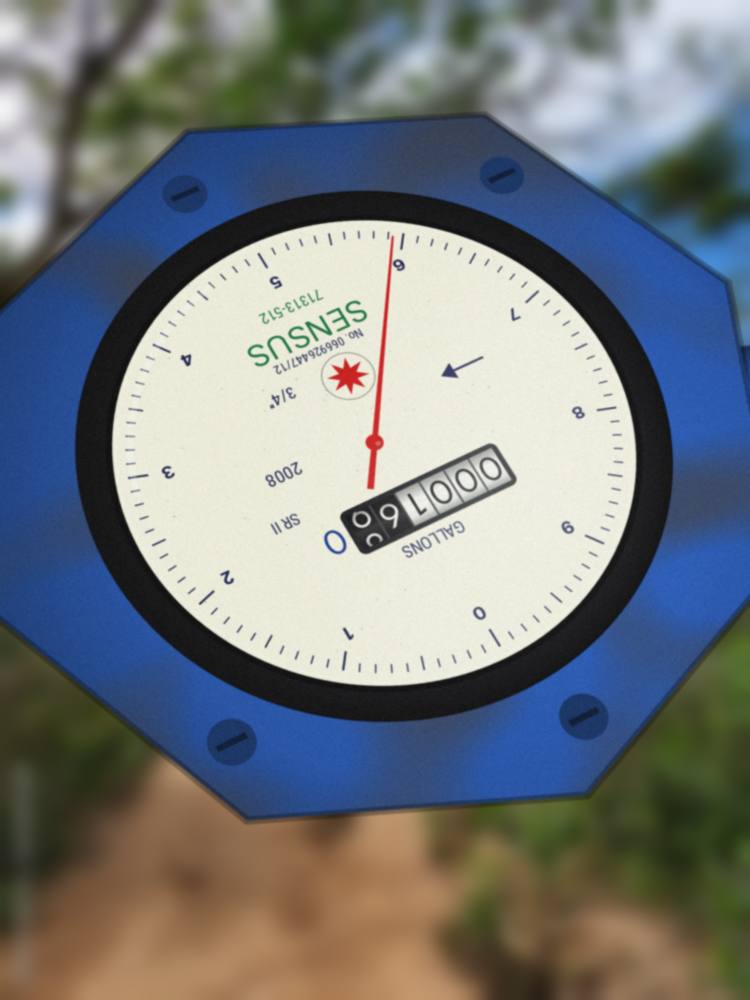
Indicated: 1685.9gal
